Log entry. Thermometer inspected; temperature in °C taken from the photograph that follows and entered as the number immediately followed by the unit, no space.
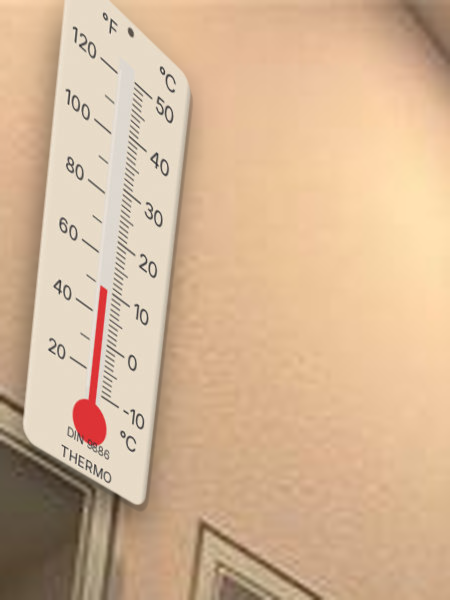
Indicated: 10°C
